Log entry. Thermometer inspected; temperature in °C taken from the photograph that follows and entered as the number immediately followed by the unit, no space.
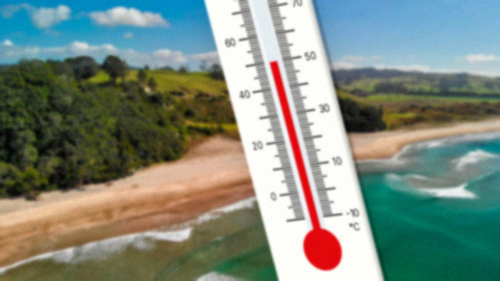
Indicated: 50°C
